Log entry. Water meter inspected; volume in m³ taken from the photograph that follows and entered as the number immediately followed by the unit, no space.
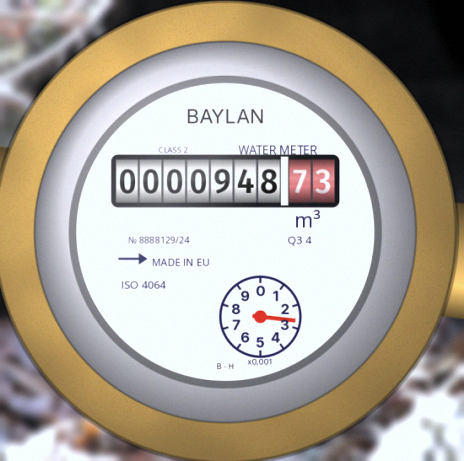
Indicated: 948.732m³
